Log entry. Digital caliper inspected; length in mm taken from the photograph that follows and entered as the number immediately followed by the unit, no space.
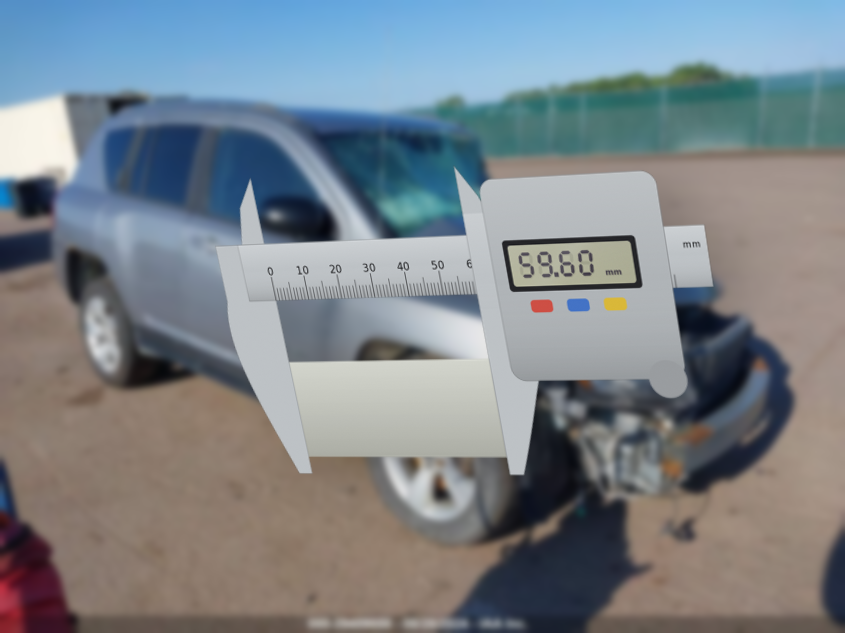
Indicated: 59.60mm
